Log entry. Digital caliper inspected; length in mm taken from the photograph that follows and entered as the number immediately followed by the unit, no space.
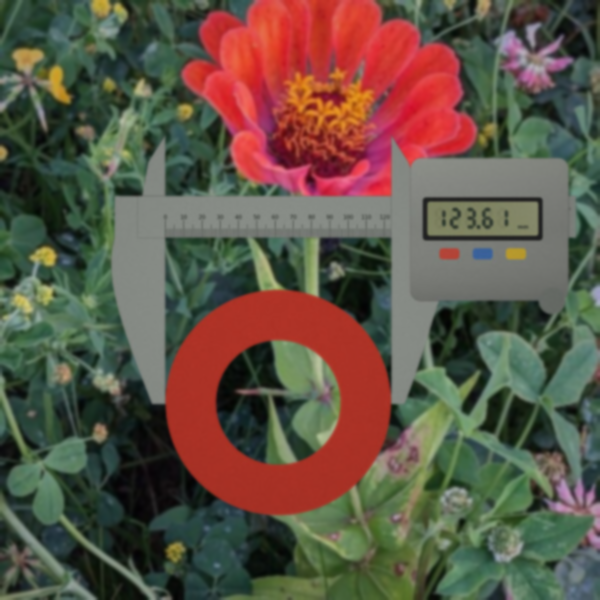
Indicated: 123.61mm
